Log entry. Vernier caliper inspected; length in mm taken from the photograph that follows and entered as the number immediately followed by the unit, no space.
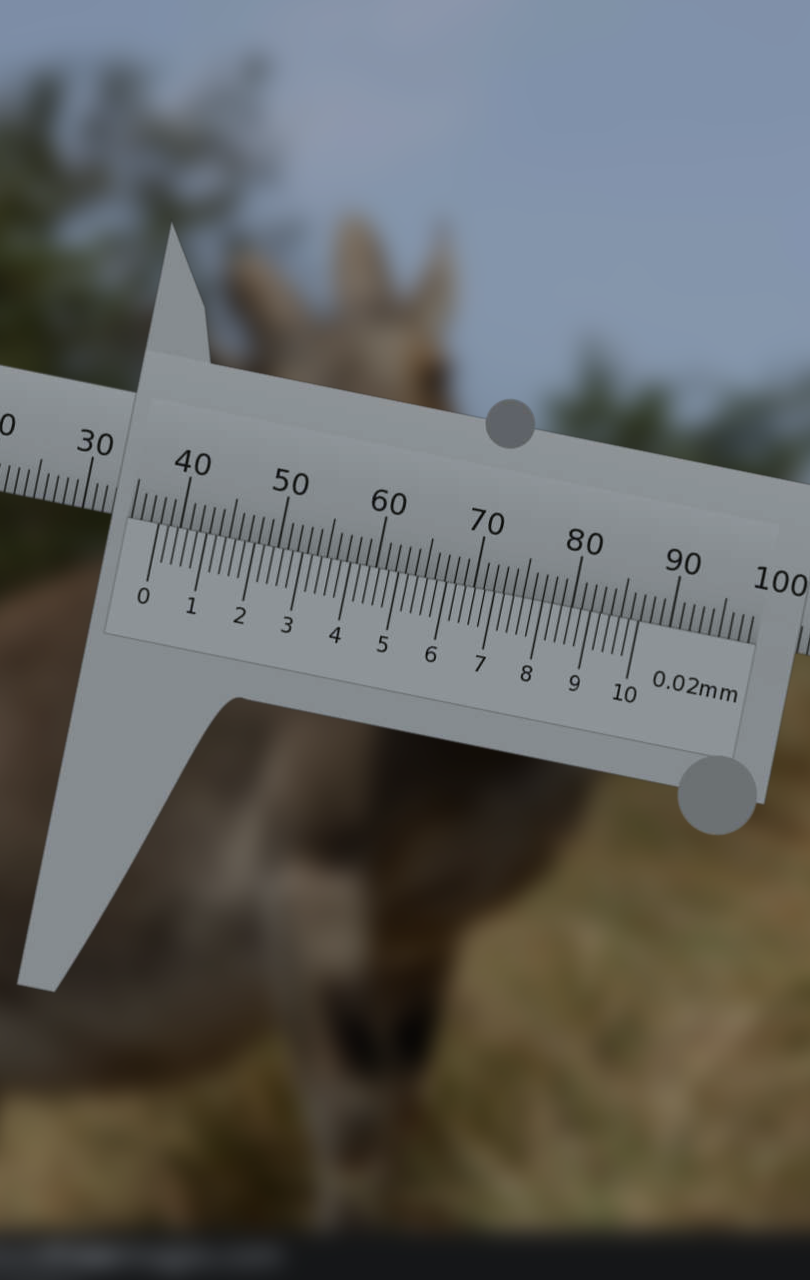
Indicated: 37.8mm
